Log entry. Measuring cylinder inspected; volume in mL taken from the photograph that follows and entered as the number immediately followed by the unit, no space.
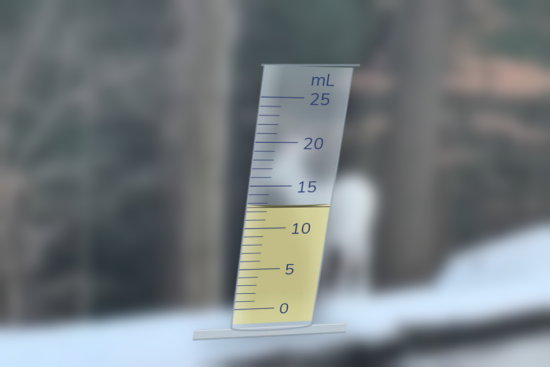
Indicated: 12.5mL
